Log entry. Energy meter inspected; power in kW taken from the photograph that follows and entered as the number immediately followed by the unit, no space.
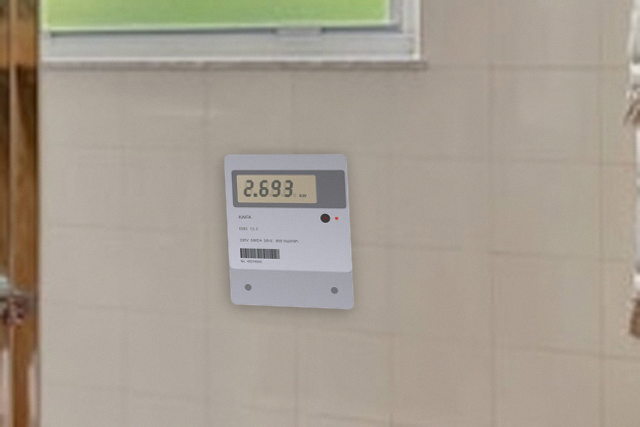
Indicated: 2.693kW
